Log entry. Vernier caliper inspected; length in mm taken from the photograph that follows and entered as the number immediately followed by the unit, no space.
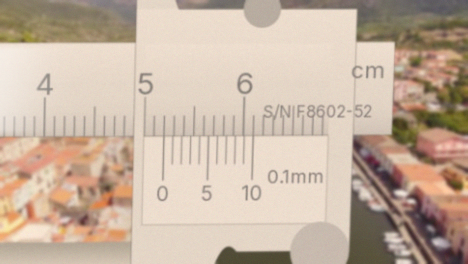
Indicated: 52.0mm
